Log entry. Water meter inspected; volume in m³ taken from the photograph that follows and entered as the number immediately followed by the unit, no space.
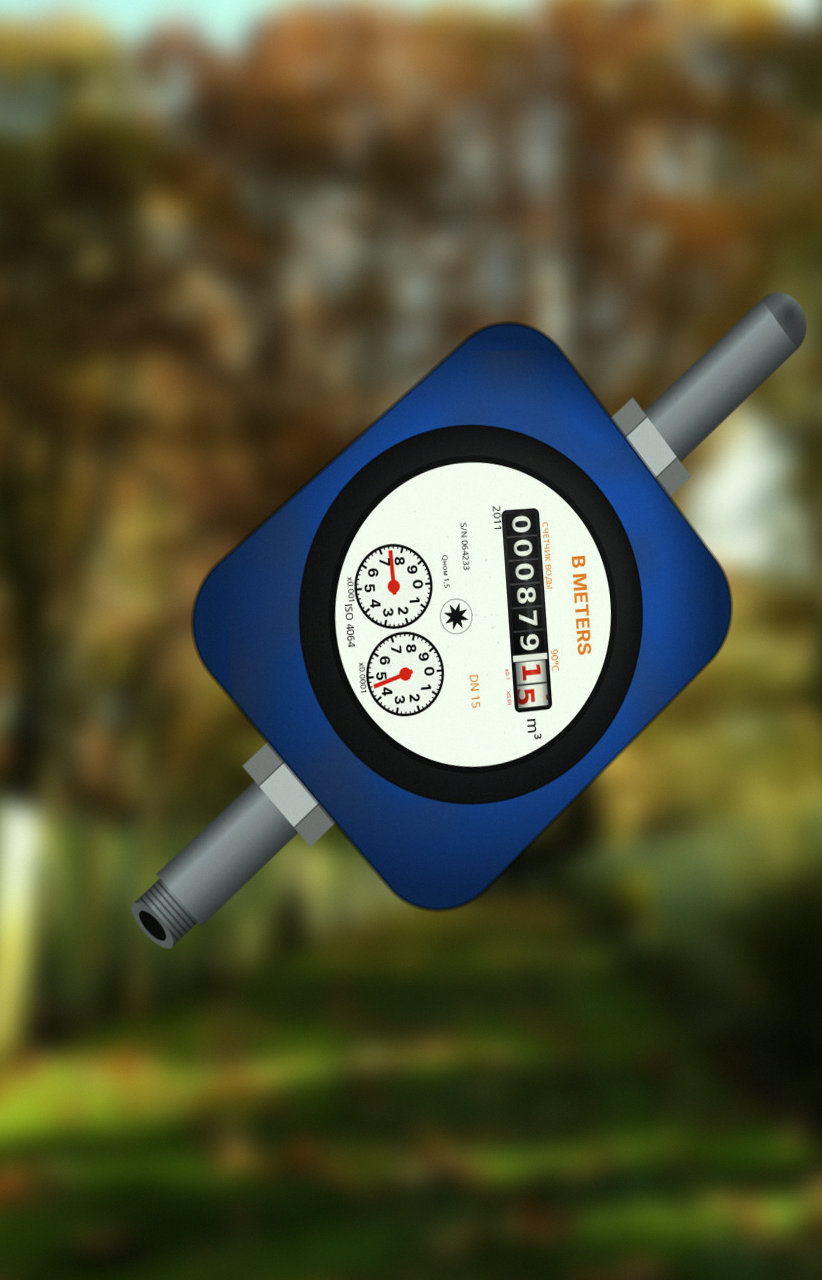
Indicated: 879.1474m³
